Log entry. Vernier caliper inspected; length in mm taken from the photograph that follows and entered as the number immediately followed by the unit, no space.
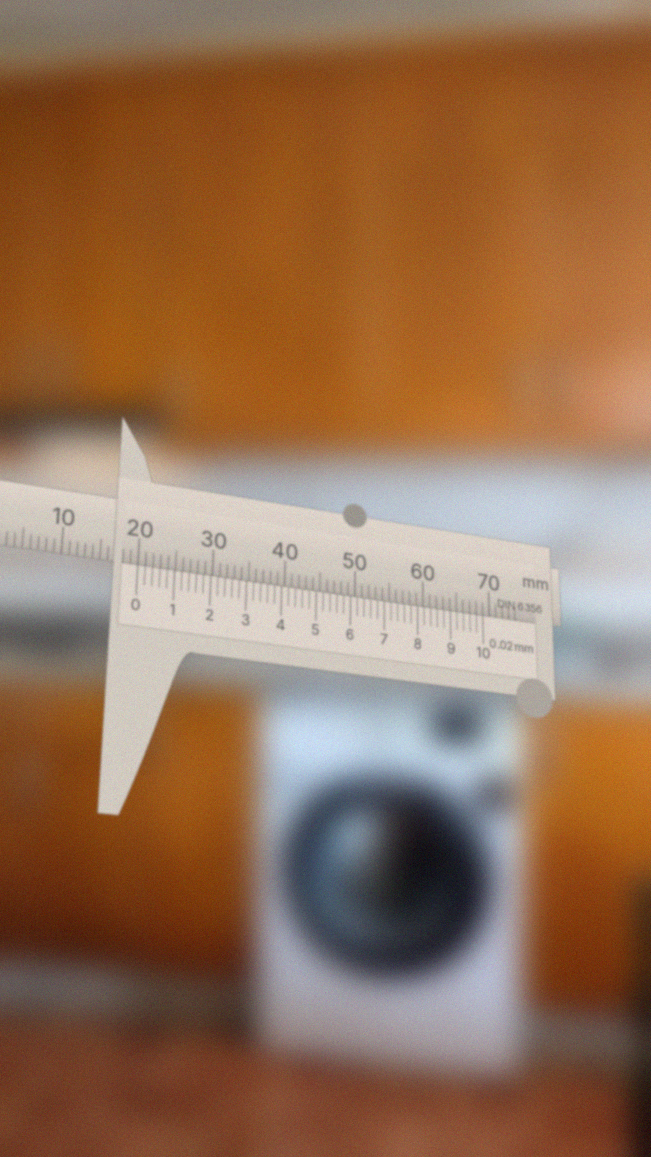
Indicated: 20.0mm
